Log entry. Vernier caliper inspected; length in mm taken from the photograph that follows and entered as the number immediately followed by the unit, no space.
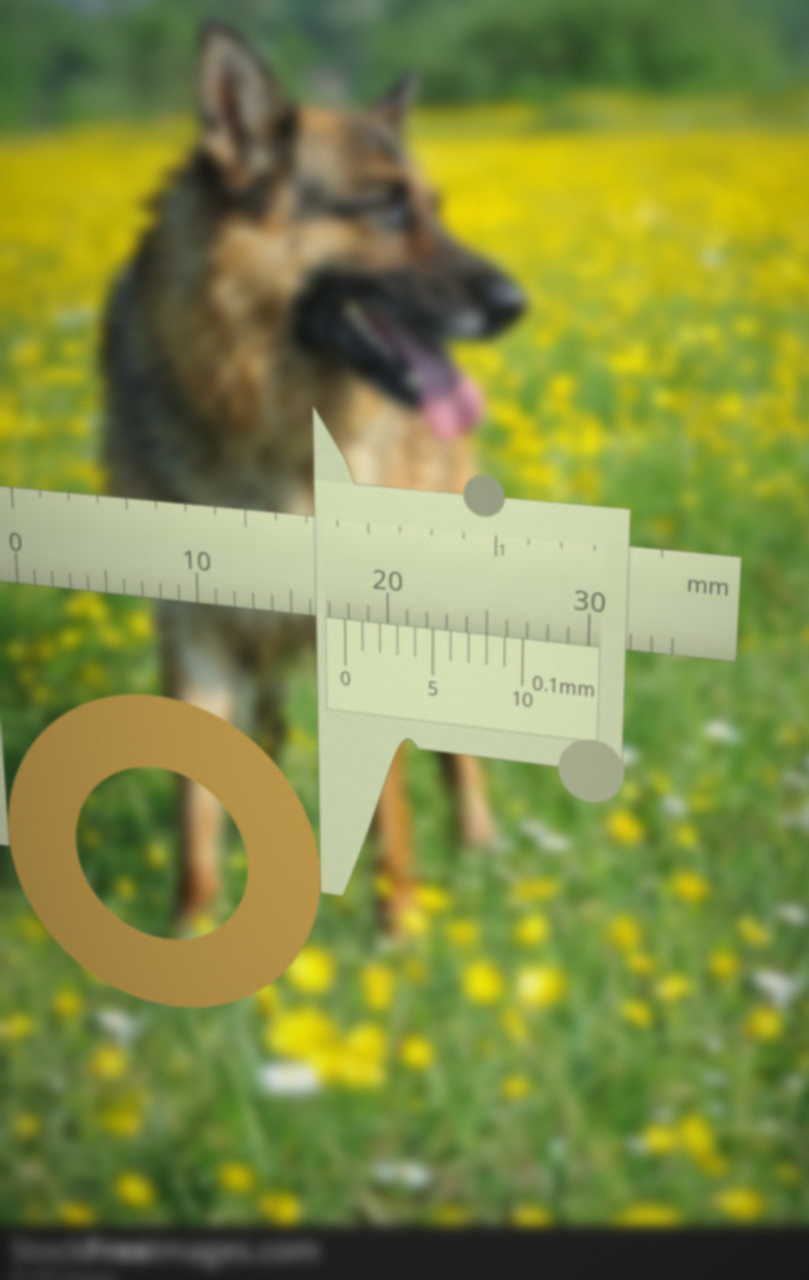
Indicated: 17.8mm
